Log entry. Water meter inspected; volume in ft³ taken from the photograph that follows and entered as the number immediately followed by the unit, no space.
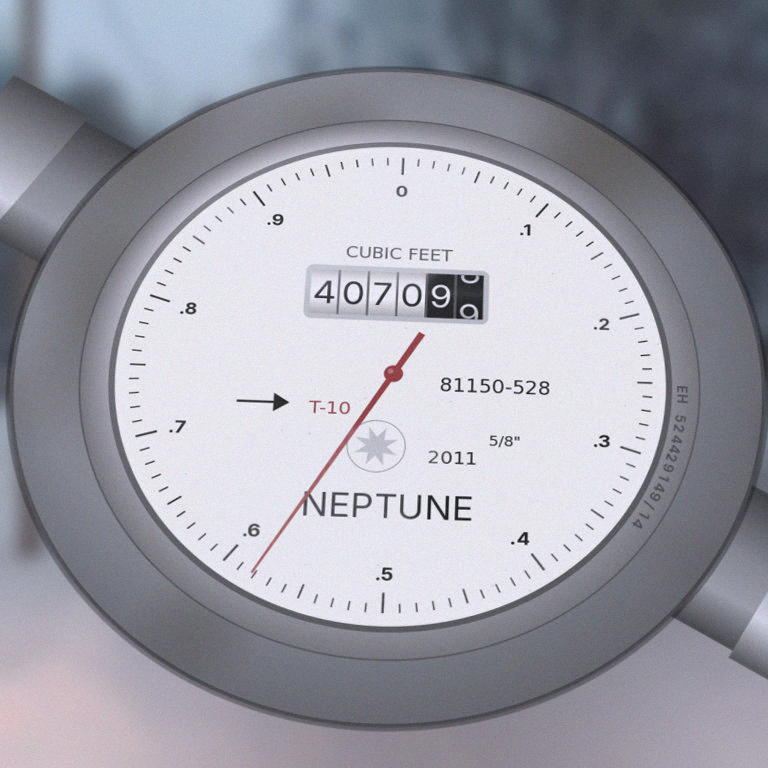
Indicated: 407098.58ft³
